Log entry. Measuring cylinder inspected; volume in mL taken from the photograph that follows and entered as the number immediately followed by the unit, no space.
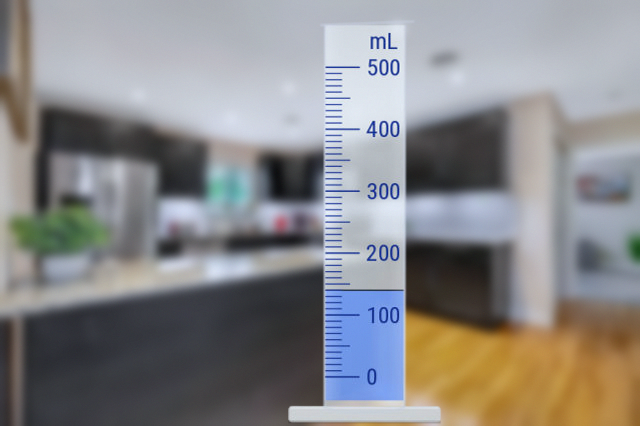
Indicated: 140mL
